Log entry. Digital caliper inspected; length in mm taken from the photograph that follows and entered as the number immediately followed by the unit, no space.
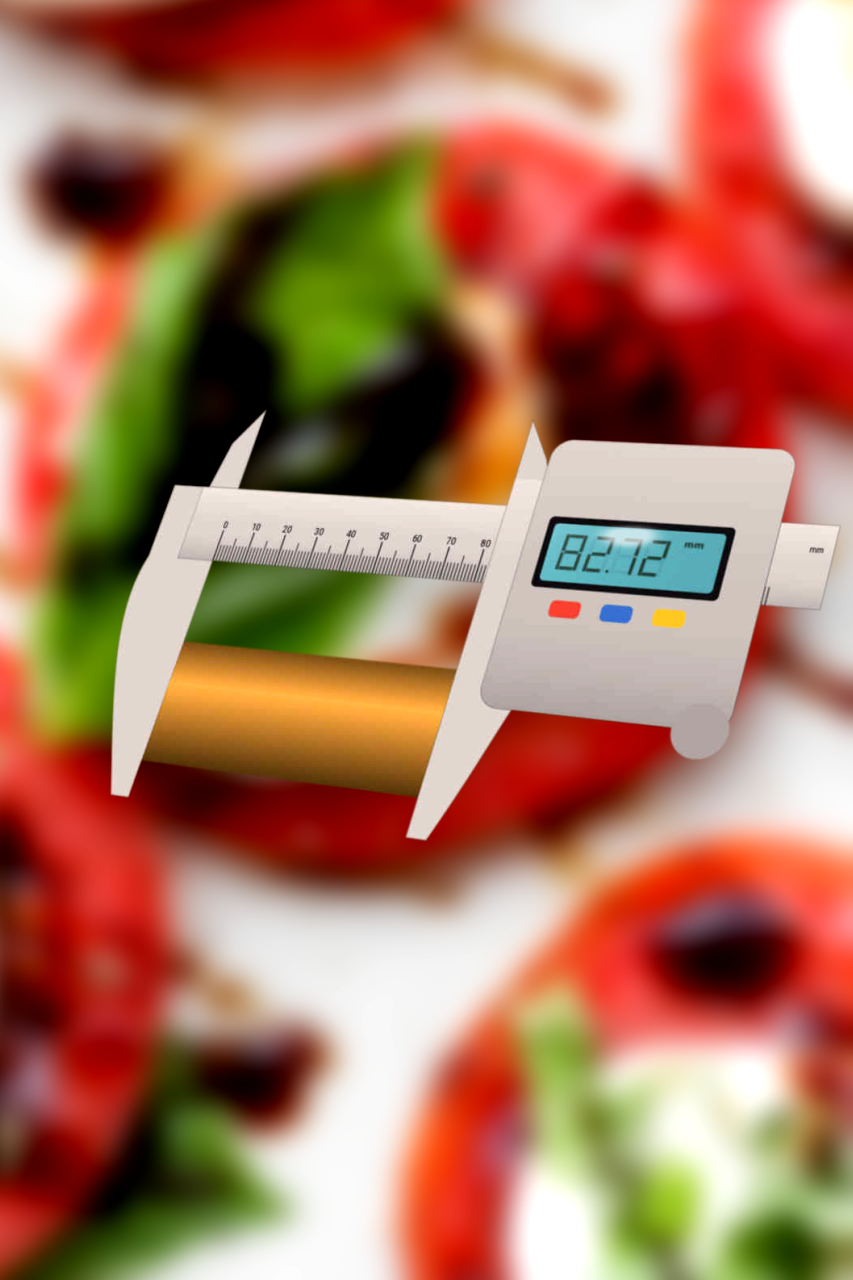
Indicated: 82.72mm
